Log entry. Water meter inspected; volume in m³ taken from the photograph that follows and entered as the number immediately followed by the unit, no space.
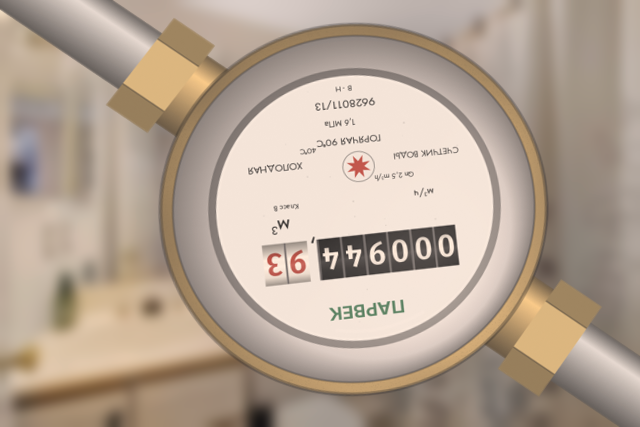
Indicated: 944.93m³
